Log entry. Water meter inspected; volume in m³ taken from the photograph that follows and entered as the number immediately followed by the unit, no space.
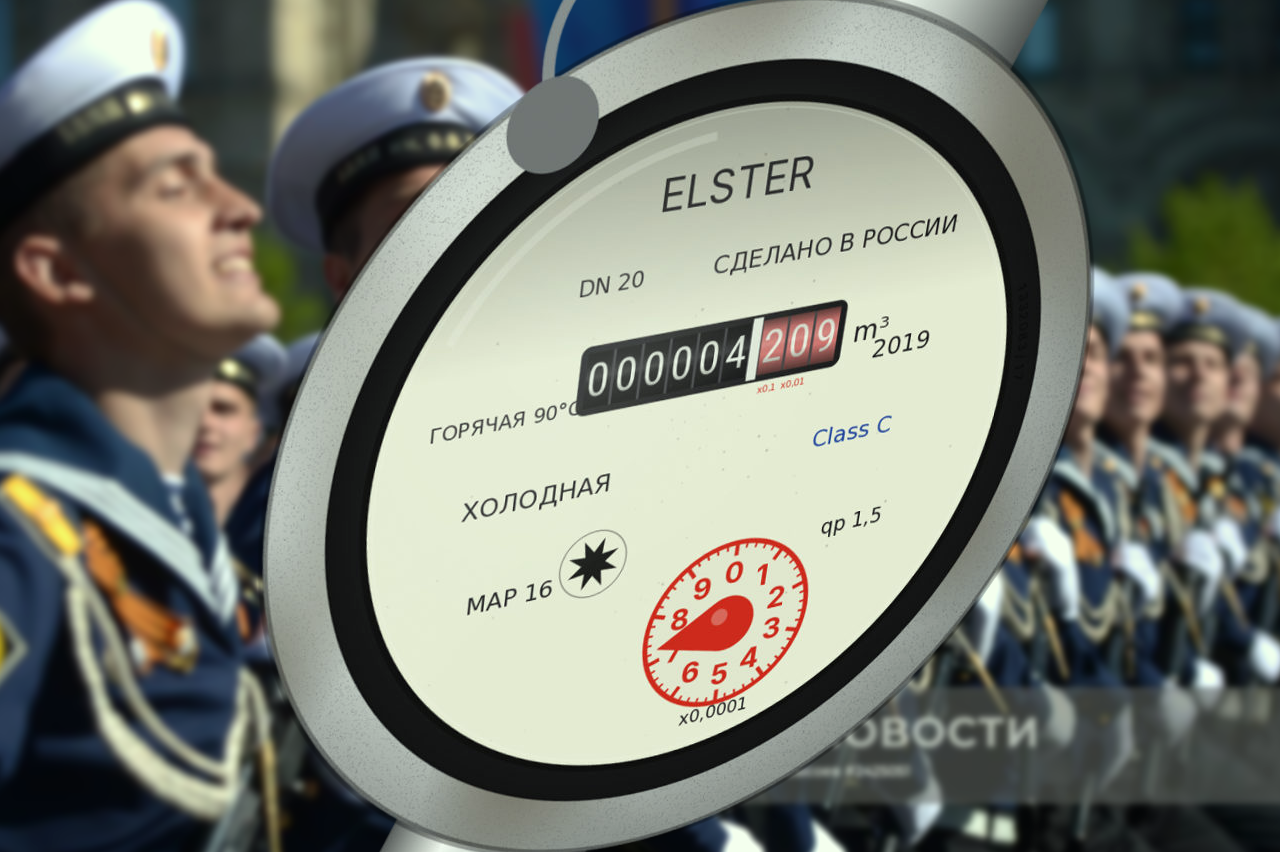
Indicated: 4.2097m³
